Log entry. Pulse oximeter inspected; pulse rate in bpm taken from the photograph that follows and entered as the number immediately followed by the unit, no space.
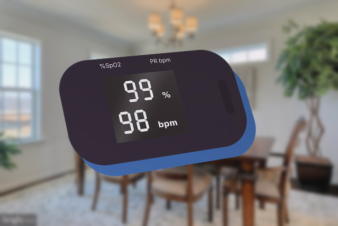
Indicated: 98bpm
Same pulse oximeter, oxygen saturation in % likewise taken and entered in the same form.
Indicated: 99%
